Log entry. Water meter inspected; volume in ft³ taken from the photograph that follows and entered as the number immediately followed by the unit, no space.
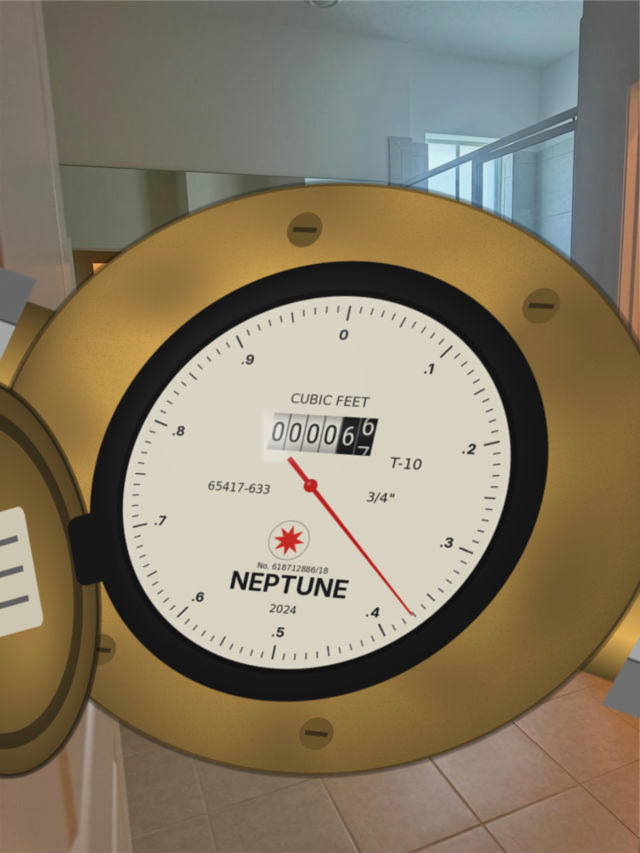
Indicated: 66.37ft³
